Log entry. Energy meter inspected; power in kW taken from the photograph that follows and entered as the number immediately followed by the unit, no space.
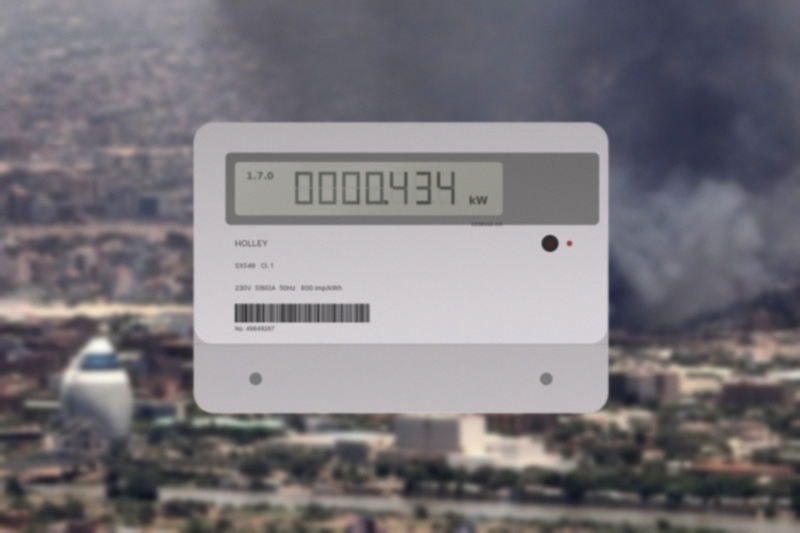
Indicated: 0.434kW
